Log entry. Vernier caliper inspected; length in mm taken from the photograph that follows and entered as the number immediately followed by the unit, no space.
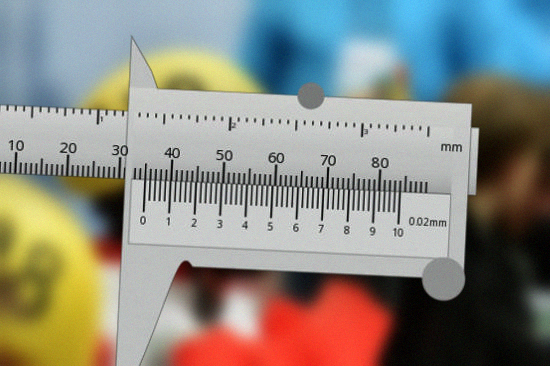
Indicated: 35.0mm
